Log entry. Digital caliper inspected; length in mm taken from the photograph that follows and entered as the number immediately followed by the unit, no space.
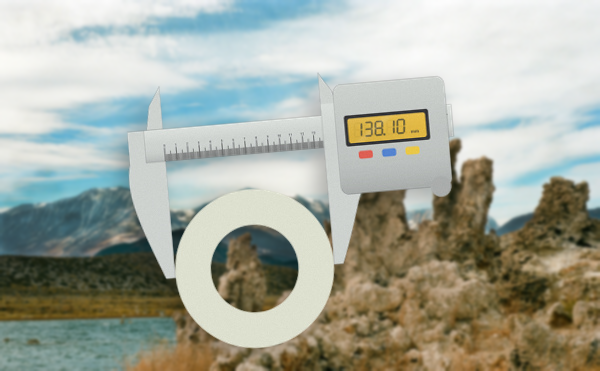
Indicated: 138.10mm
